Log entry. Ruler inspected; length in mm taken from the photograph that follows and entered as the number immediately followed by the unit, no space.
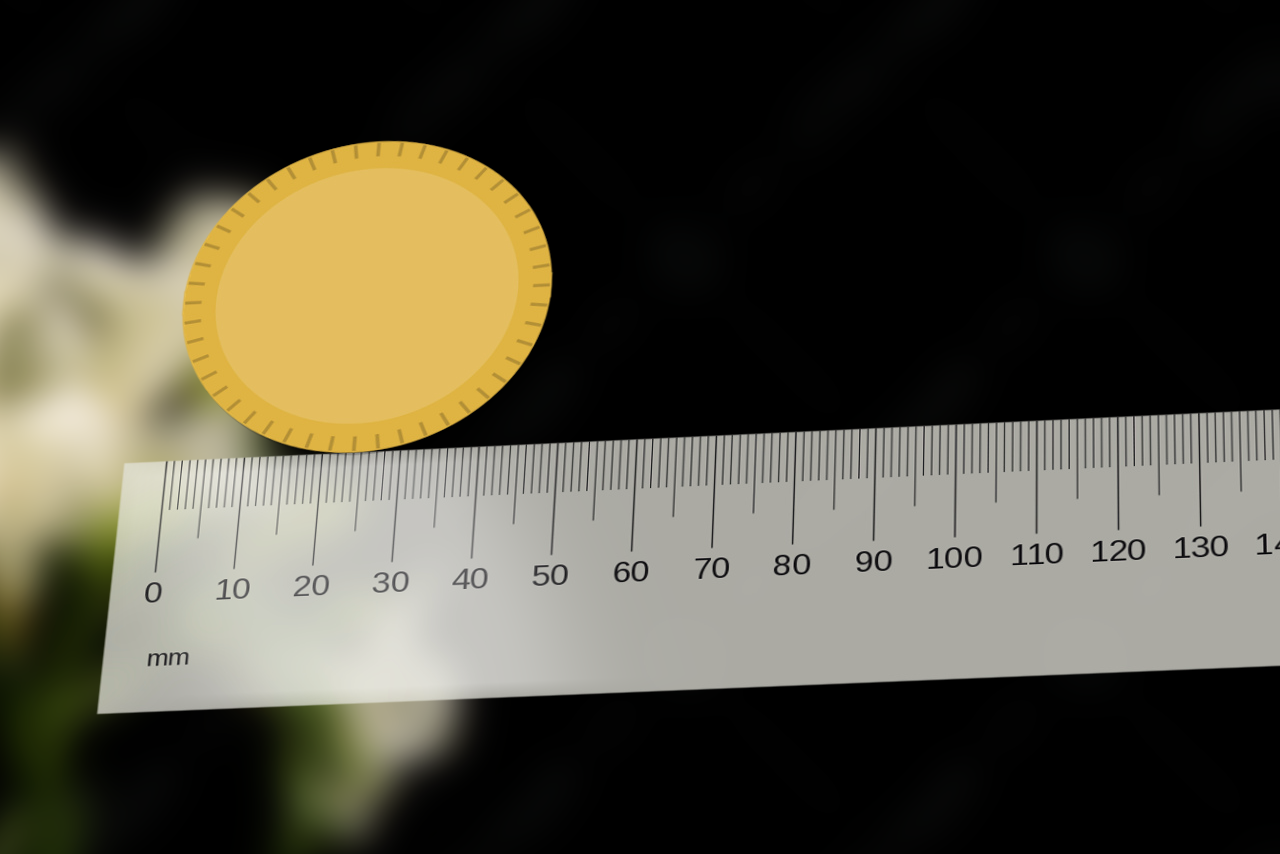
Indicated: 48mm
